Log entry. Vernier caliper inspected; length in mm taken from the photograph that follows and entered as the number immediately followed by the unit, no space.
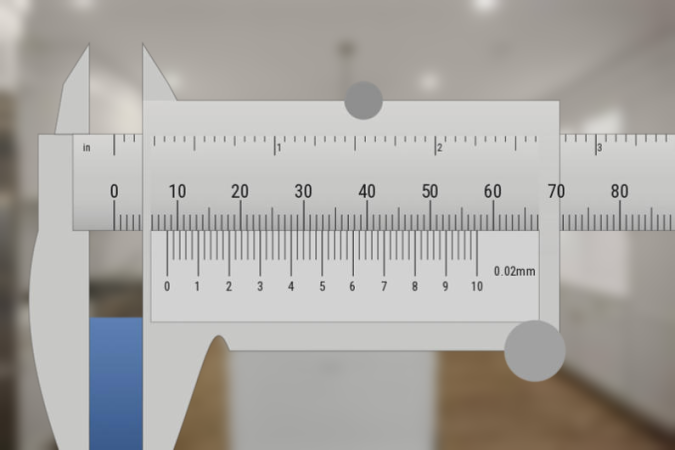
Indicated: 8.4mm
